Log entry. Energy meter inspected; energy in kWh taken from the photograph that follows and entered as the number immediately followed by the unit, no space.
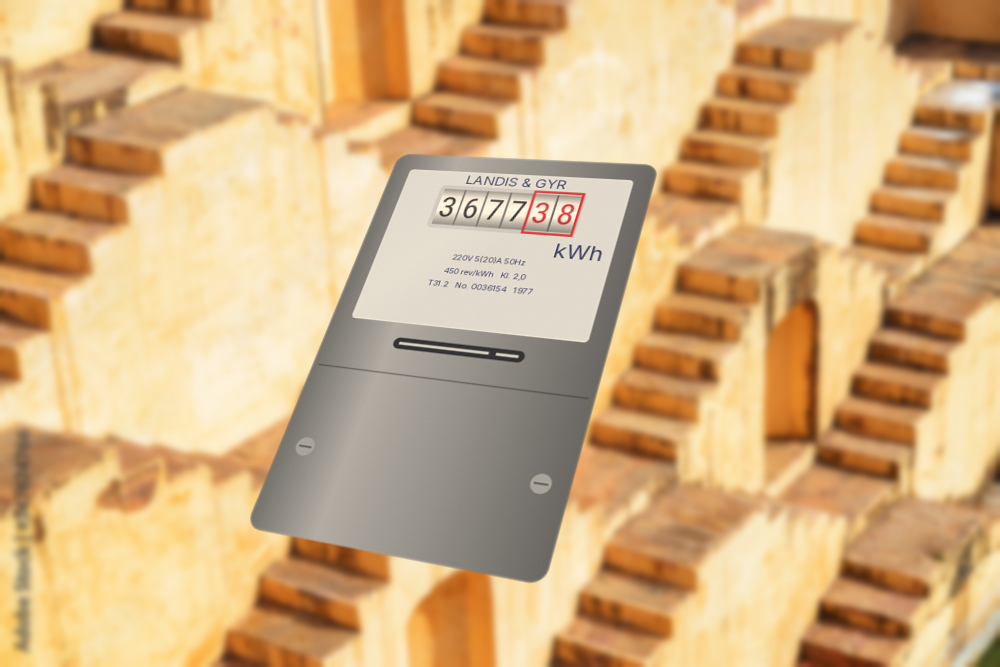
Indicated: 3677.38kWh
